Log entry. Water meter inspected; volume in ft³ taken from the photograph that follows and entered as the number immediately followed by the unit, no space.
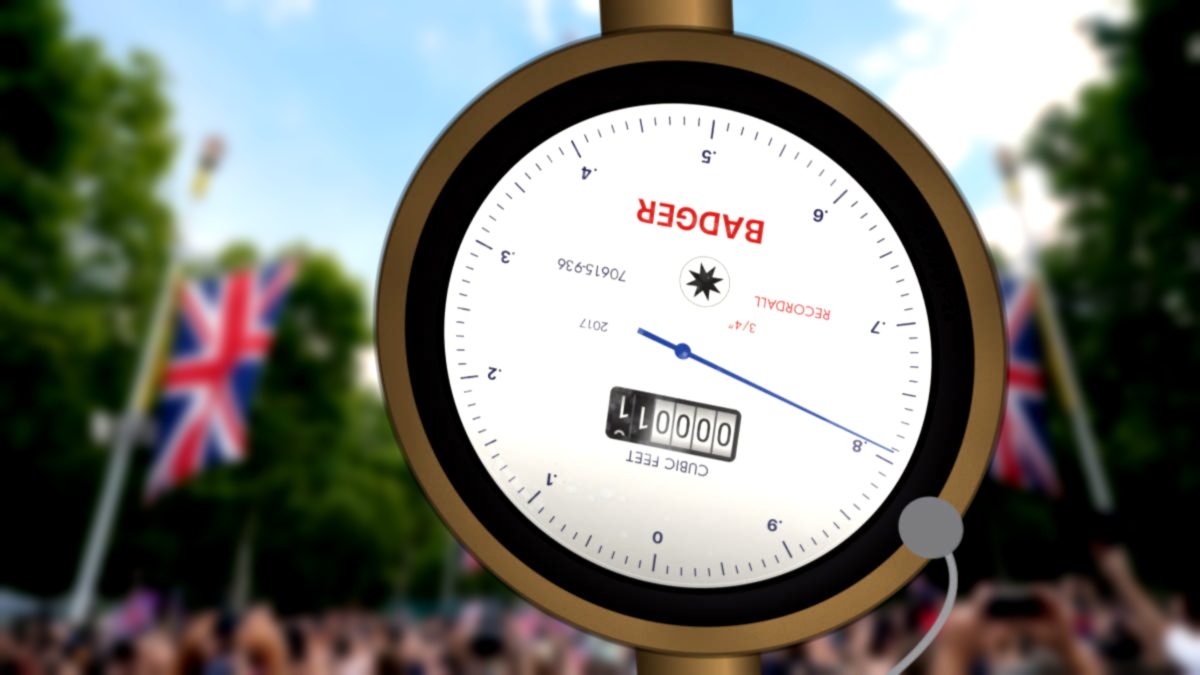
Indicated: 10.79ft³
